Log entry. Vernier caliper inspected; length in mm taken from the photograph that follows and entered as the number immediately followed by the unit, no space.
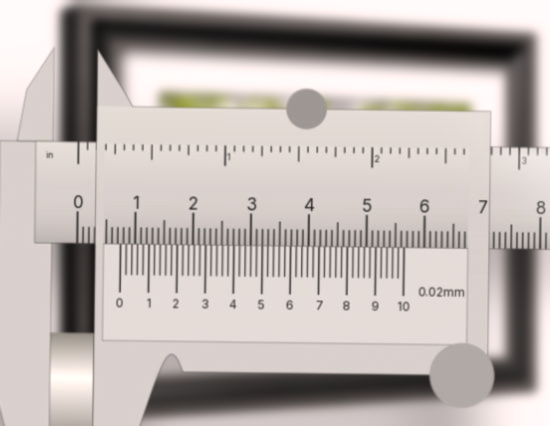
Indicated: 7.5mm
